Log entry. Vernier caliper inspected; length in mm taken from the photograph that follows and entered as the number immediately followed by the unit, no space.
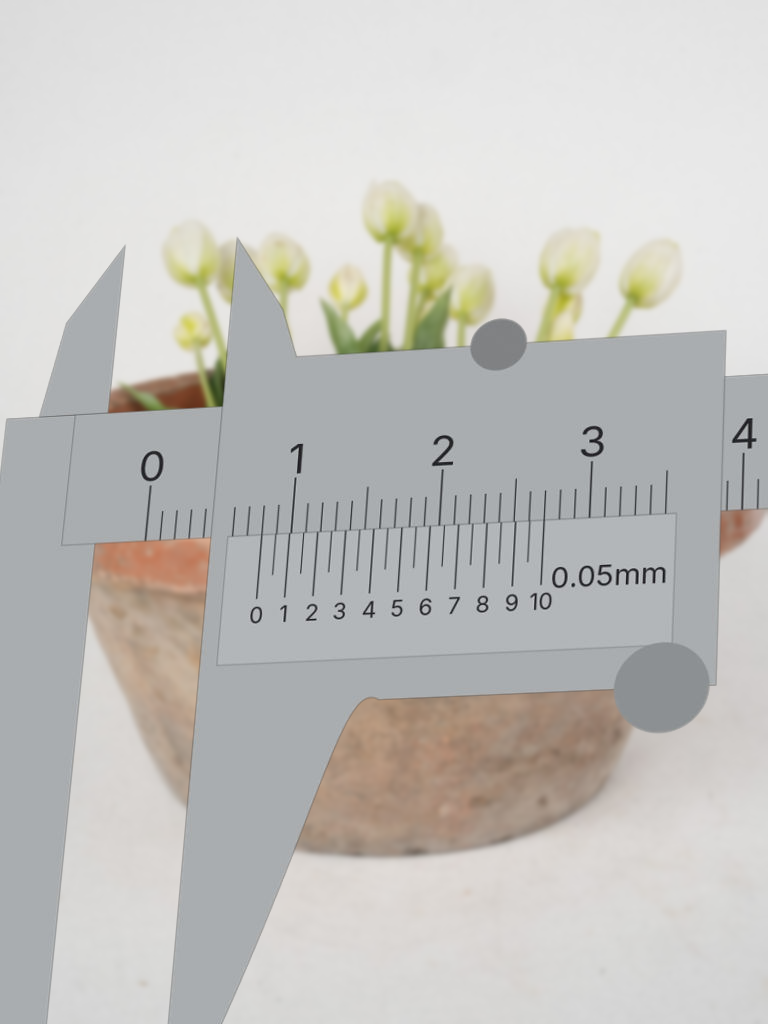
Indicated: 8.0mm
